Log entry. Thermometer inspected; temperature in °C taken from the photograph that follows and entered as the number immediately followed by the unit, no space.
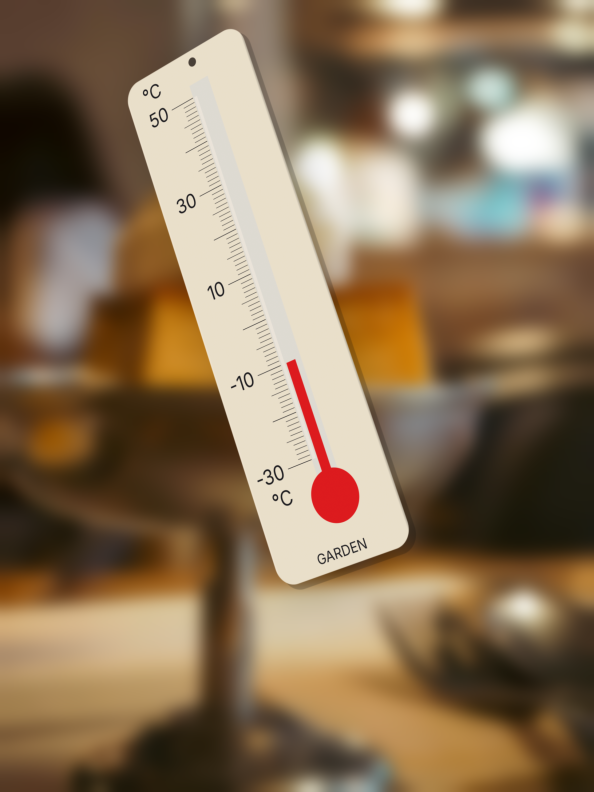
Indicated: -10°C
